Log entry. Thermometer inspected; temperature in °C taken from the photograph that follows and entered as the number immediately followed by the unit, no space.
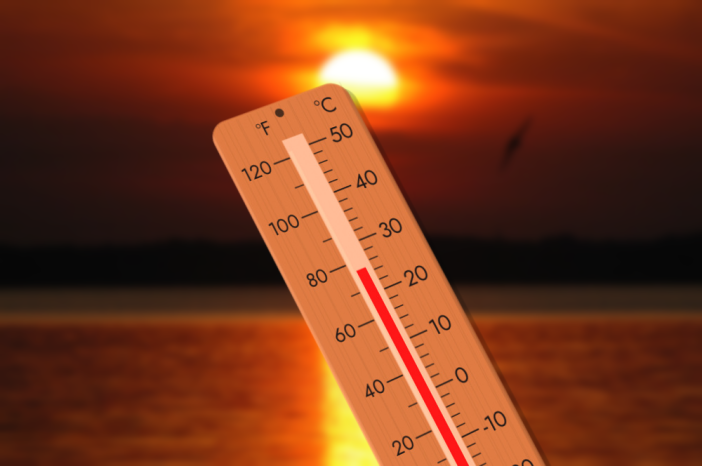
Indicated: 25°C
